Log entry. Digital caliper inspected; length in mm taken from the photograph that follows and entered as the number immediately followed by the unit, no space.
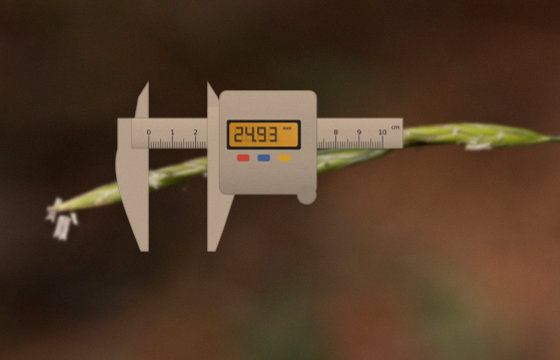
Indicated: 24.93mm
